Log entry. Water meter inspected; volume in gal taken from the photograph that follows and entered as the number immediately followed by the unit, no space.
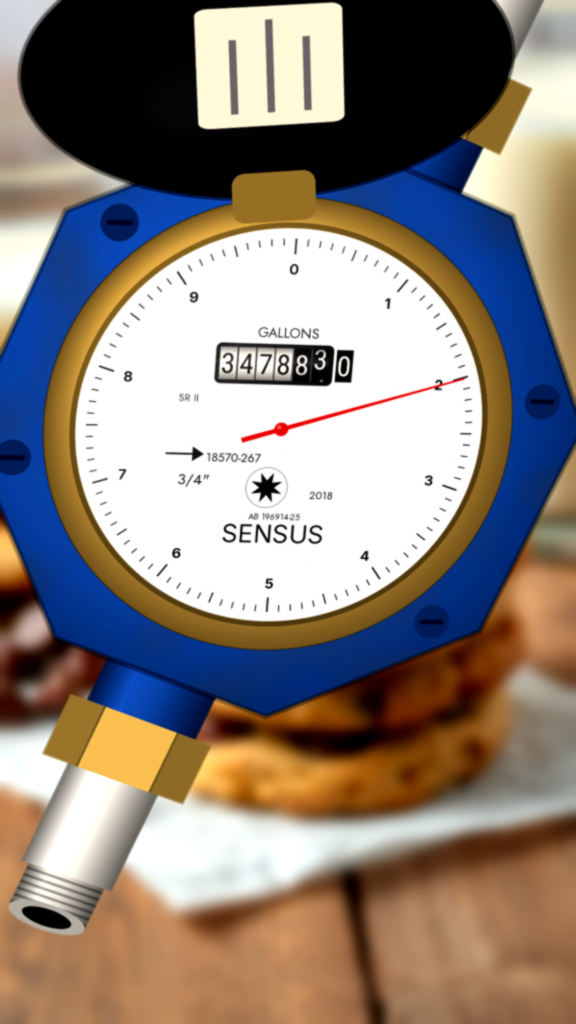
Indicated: 3478832.0gal
